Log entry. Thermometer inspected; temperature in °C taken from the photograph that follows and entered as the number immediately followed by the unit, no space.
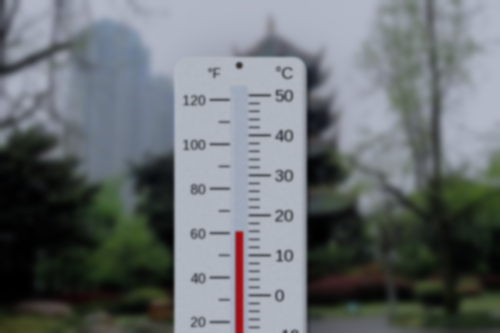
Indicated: 16°C
